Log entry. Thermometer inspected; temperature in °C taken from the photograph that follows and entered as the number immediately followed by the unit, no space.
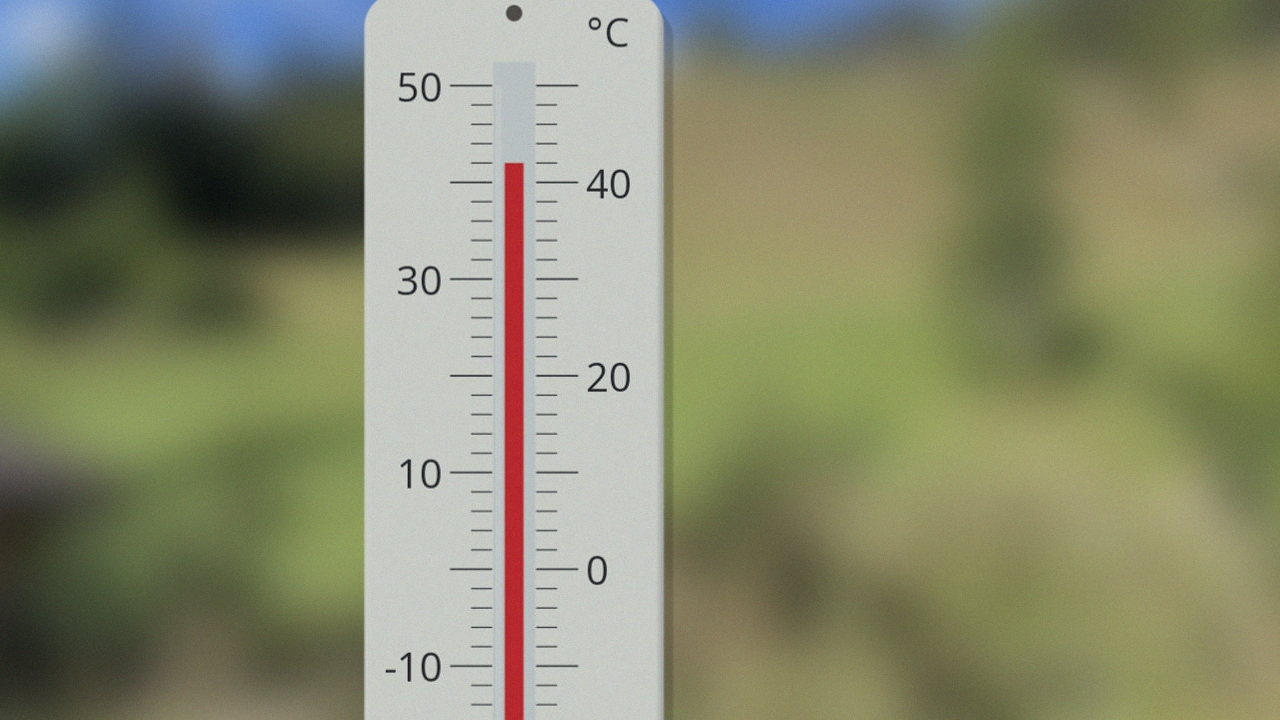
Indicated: 42°C
